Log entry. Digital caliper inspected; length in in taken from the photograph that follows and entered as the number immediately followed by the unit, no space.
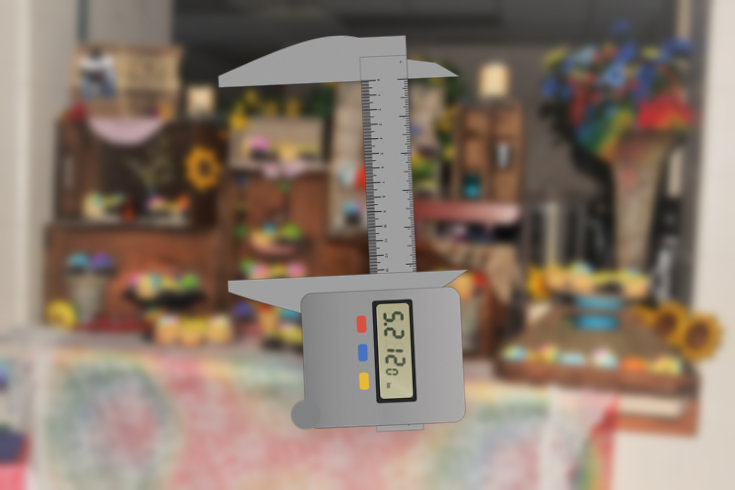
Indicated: 5.2120in
